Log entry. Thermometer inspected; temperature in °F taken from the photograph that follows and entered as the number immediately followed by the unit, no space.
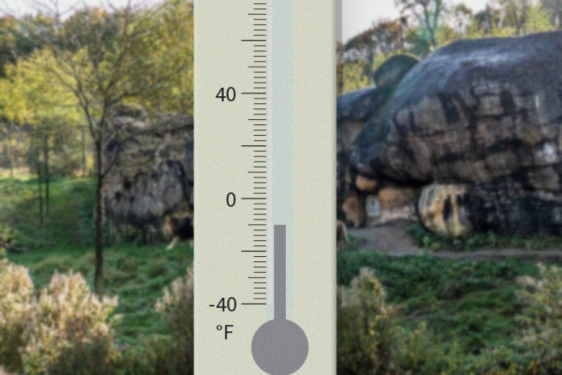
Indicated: -10°F
